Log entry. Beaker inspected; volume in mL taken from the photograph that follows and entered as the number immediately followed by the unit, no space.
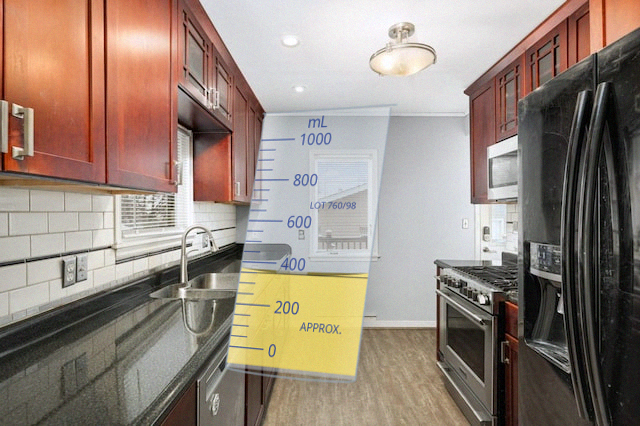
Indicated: 350mL
